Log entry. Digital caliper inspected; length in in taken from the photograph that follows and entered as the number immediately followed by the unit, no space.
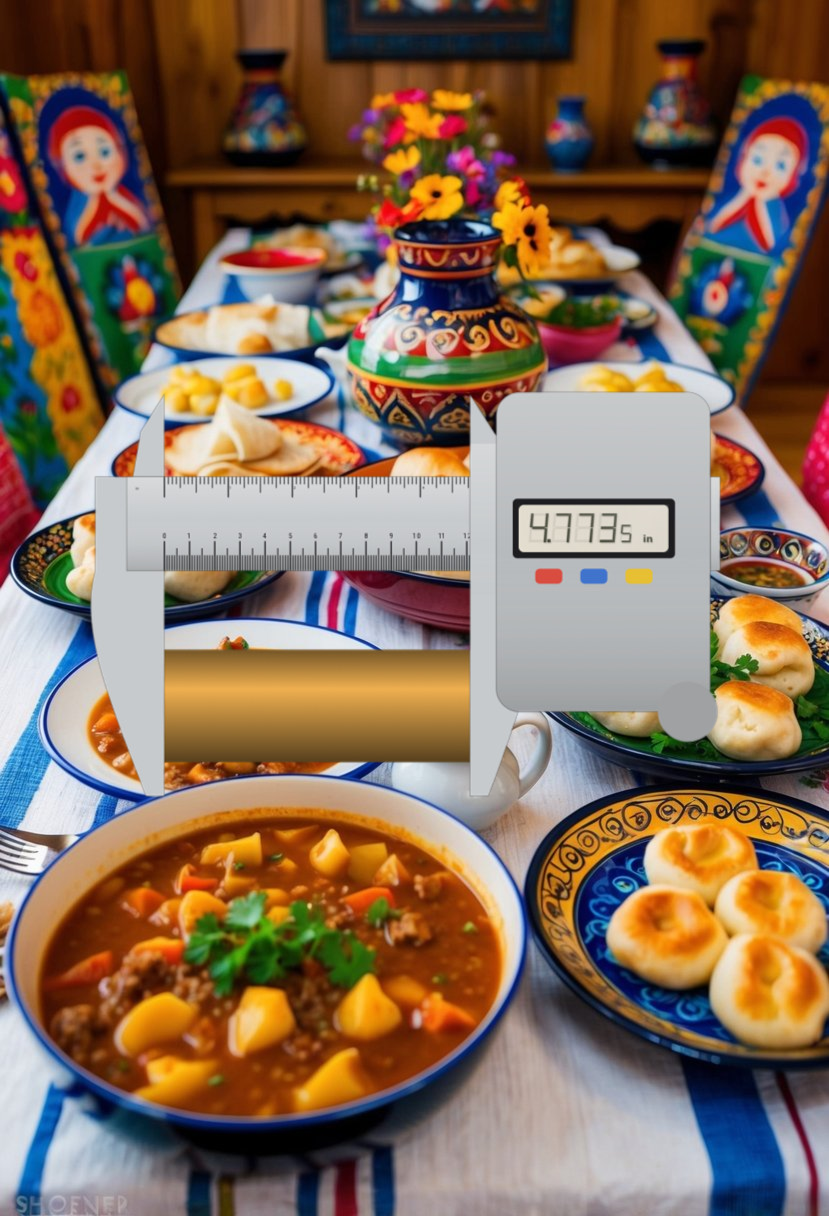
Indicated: 4.7735in
